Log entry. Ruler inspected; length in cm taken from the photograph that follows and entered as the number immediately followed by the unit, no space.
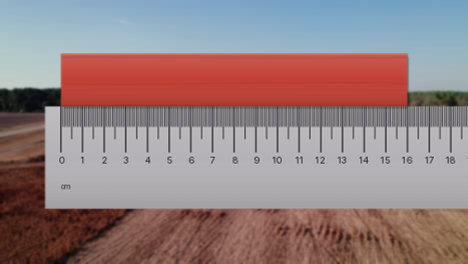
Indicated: 16cm
